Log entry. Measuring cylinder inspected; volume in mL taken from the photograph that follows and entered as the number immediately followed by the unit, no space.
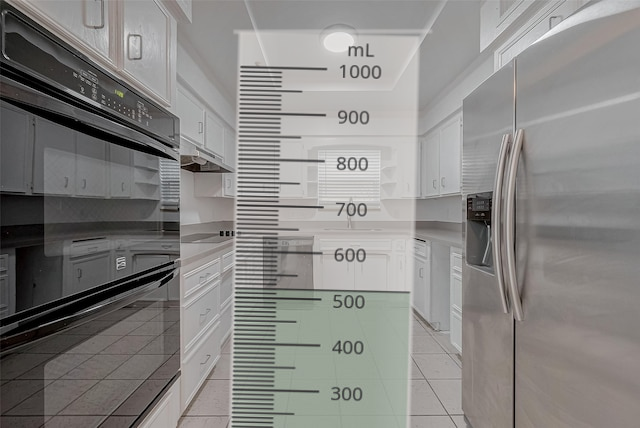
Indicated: 520mL
